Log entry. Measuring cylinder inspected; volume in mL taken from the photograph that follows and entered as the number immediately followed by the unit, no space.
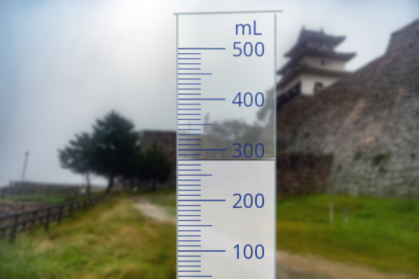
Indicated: 280mL
